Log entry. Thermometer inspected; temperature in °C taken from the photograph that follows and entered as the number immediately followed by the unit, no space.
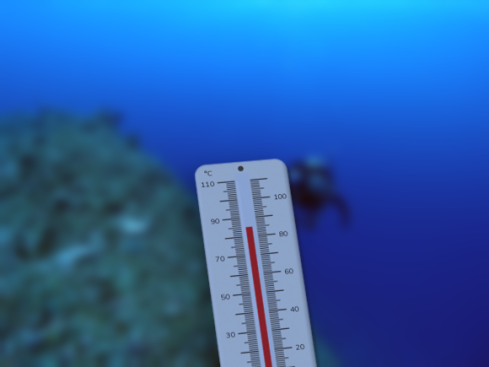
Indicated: 85°C
